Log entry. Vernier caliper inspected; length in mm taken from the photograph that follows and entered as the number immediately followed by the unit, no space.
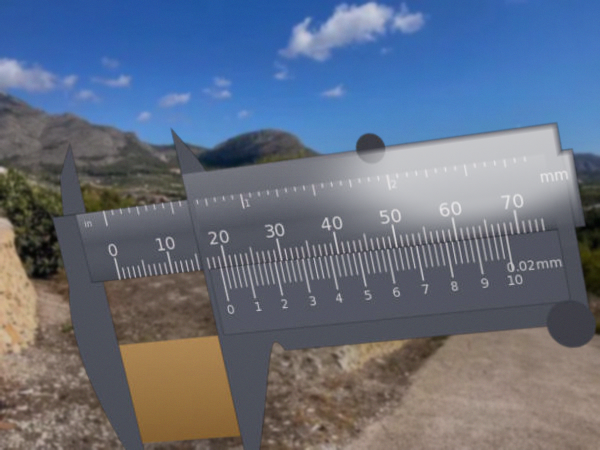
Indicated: 19.0mm
